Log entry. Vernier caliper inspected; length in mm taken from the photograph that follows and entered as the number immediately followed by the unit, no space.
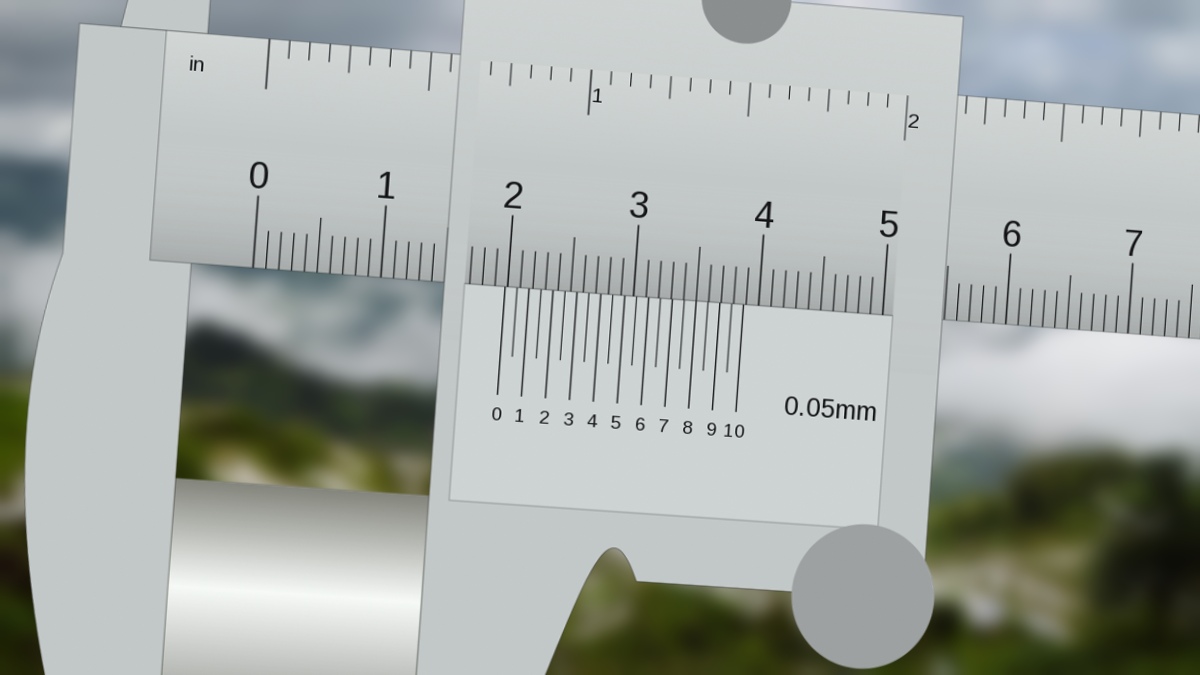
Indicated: 19.8mm
